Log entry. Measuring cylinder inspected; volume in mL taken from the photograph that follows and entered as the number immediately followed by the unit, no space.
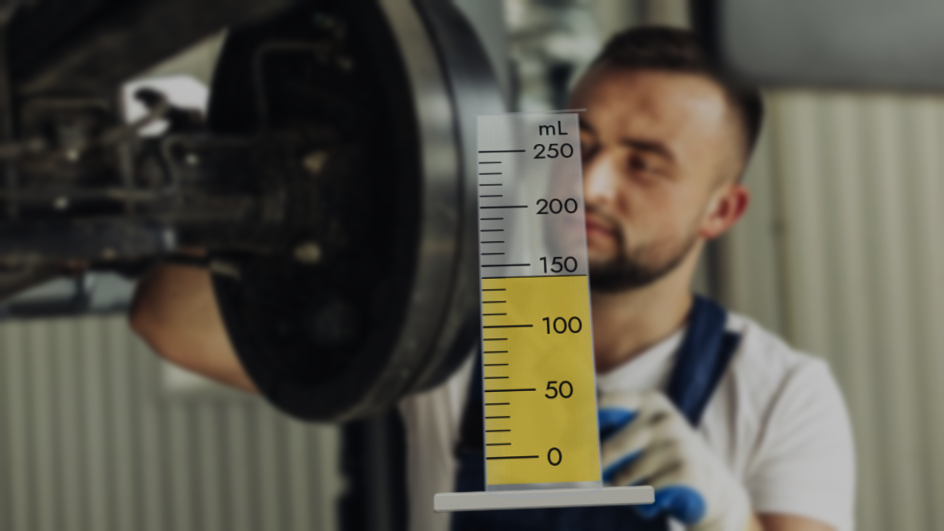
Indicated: 140mL
